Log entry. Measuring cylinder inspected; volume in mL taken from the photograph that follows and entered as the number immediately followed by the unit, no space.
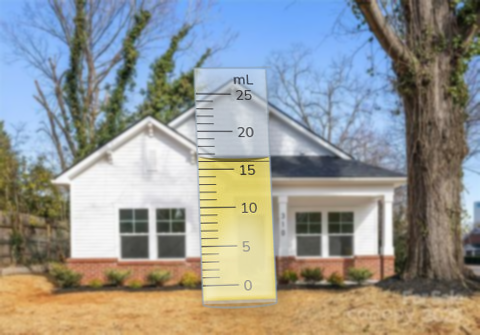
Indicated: 16mL
